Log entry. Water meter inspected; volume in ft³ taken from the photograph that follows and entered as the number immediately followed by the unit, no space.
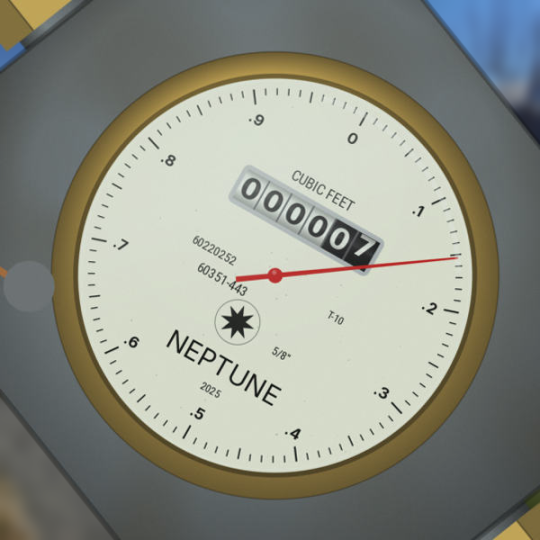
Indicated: 7.15ft³
